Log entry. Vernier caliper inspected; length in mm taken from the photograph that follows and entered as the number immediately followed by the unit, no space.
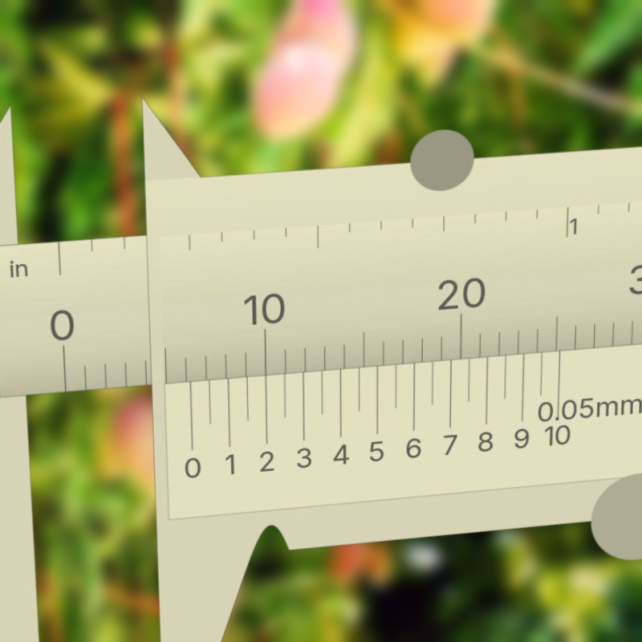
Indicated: 6.2mm
